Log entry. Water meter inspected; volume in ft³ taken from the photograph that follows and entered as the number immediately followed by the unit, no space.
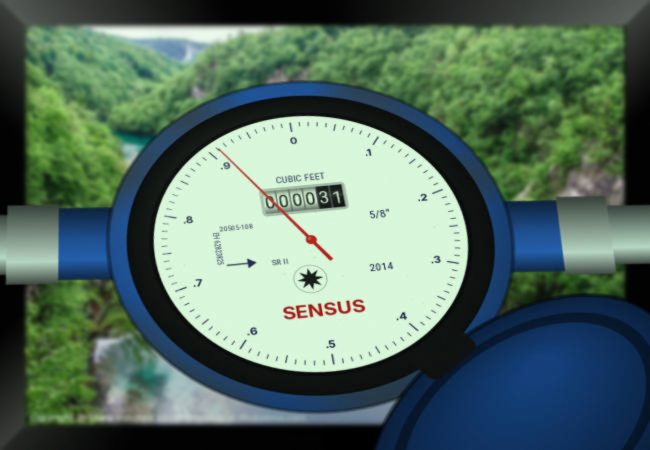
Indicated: 30.91ft³
